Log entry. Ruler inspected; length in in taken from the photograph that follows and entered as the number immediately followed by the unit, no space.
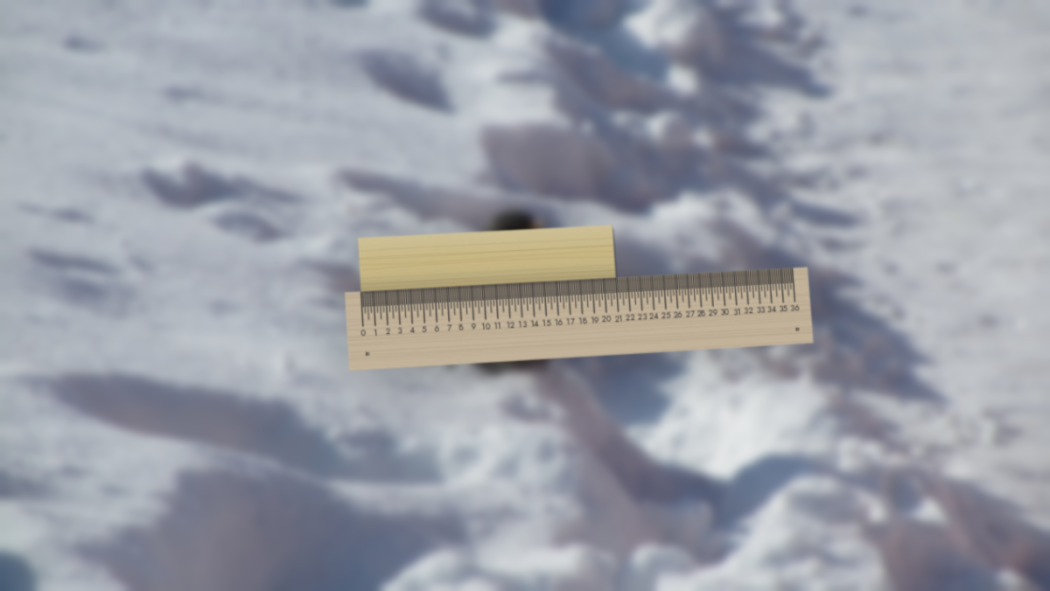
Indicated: 21in
